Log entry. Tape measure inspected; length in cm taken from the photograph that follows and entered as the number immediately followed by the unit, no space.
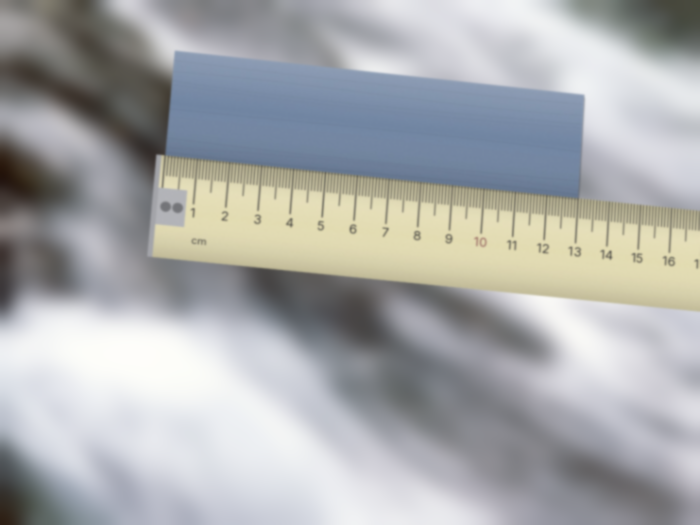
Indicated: 13cm
